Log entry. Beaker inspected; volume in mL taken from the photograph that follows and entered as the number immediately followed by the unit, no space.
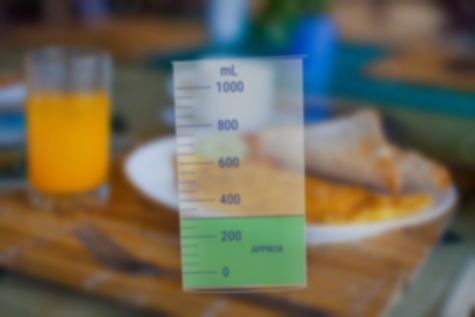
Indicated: 300mL
